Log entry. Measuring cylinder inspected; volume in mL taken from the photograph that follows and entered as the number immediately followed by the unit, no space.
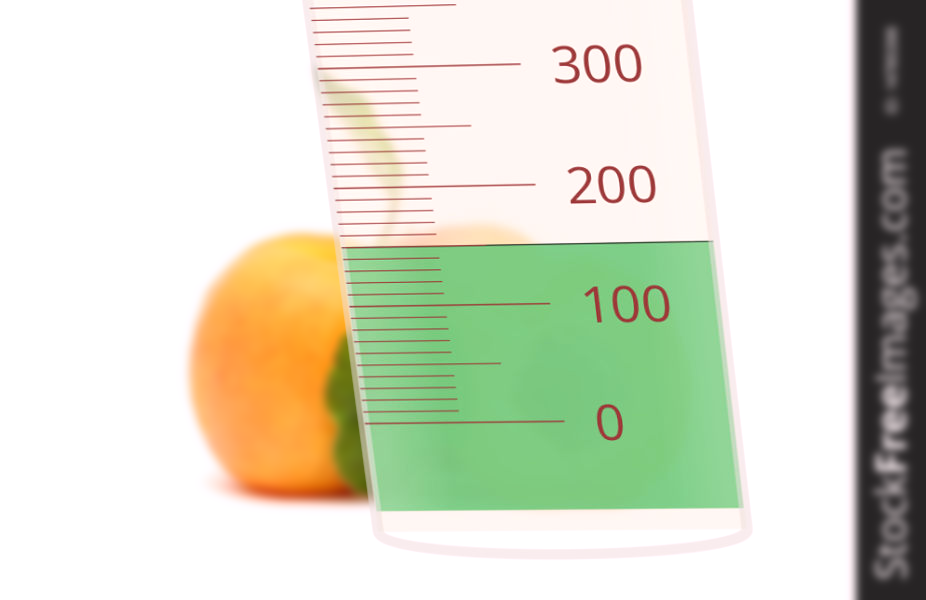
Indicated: 150mL
